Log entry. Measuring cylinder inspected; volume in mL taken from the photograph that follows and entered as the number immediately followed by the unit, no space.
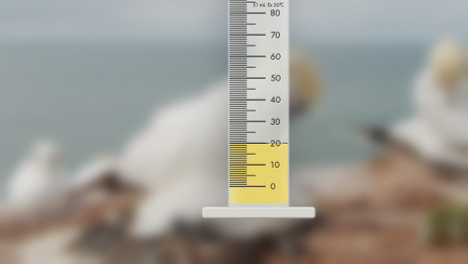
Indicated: 20mL
